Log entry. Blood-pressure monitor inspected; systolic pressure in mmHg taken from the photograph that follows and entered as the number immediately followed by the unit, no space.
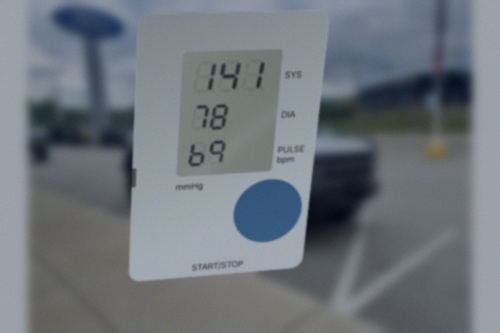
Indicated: 141mmHg
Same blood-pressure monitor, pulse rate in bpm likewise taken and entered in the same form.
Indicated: 69bpm
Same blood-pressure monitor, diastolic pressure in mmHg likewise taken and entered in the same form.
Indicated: 78mmHg
